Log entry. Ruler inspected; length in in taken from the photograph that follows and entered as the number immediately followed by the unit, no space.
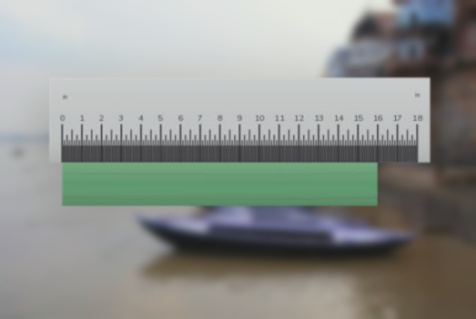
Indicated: 16in
